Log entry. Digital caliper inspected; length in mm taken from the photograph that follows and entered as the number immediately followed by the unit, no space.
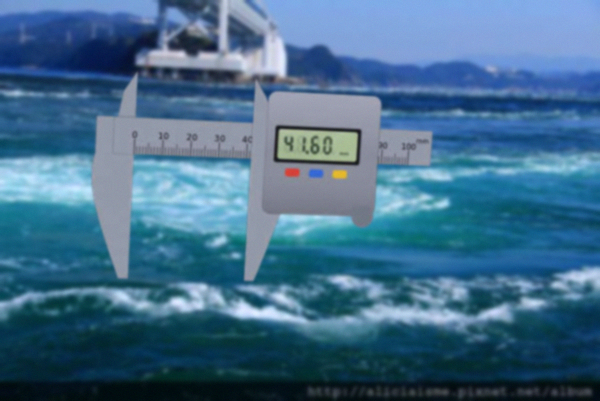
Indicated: 41.60mm
